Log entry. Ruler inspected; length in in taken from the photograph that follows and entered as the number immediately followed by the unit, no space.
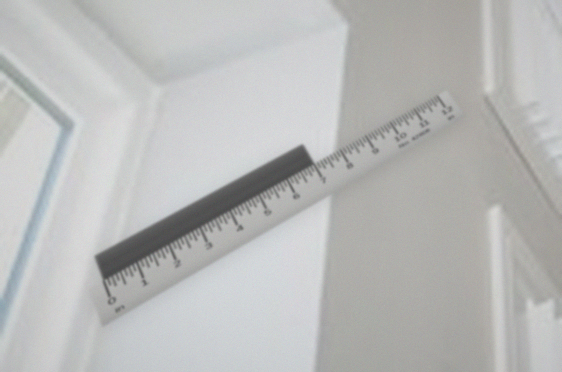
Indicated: 7in
